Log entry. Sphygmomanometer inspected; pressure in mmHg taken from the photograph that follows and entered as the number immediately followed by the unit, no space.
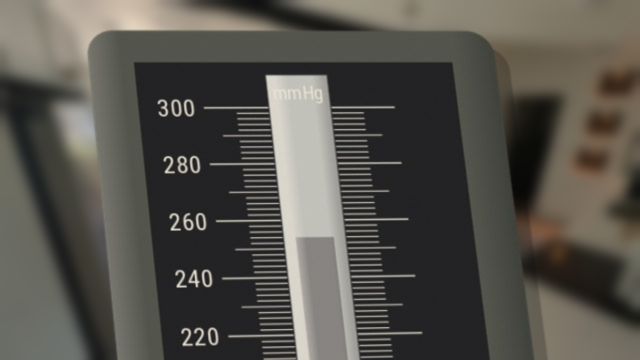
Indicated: 254mmHg
